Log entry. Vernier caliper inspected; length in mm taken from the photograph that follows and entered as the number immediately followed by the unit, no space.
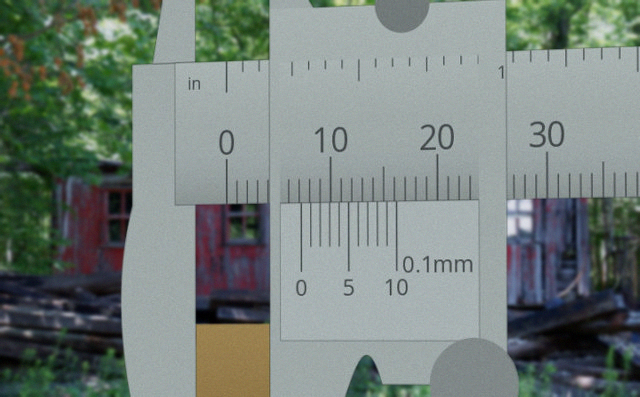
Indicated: 7.2mm
